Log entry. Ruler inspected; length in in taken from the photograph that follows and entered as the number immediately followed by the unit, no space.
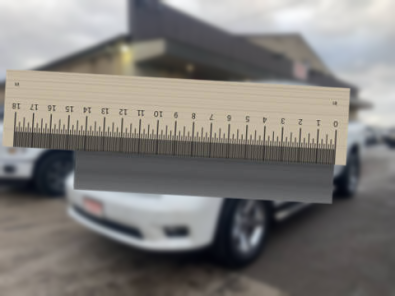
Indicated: 14.5in
